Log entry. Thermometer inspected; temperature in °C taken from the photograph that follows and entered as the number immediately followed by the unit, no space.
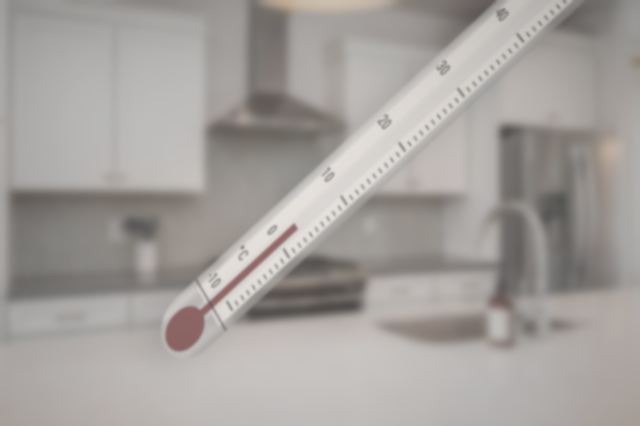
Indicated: 3°C
